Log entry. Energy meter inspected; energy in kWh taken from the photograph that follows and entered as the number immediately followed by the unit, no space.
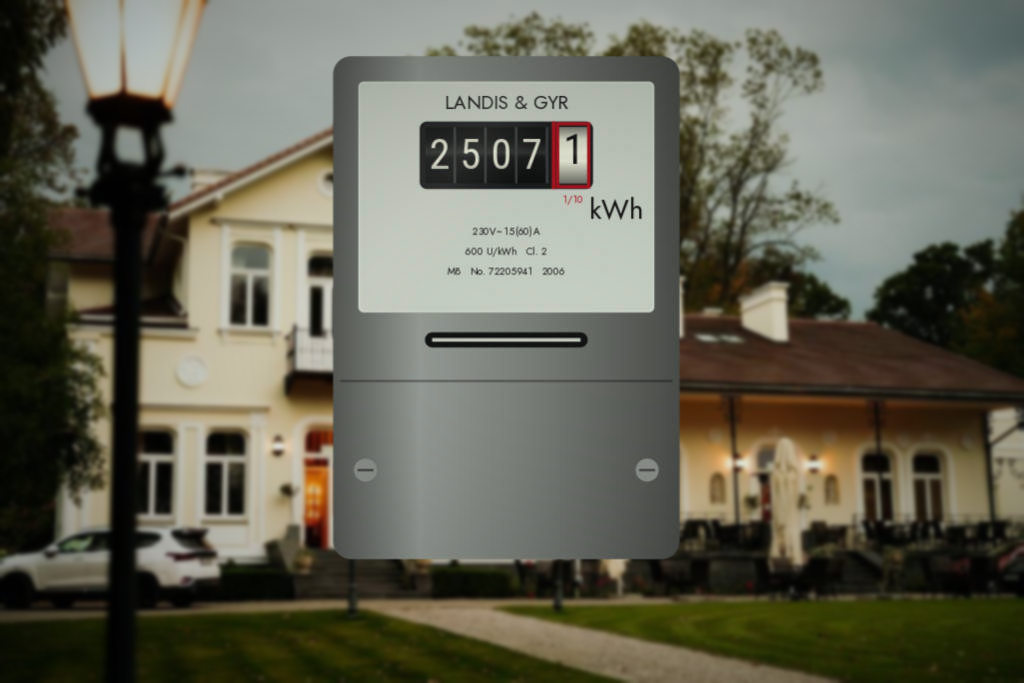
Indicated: 2507.1kWh
